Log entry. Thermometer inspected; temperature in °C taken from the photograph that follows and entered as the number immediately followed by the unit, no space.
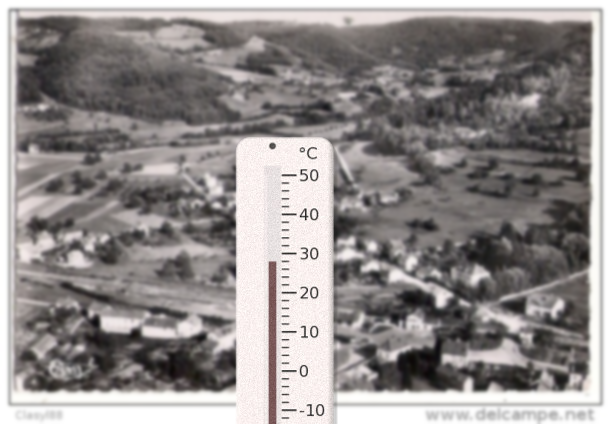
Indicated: 28°C
